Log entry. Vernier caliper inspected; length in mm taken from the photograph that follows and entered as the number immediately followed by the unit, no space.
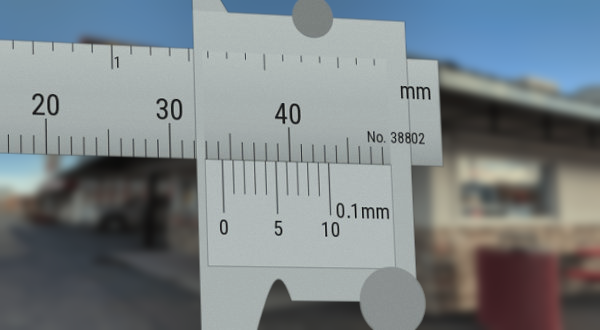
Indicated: 34.3mm
